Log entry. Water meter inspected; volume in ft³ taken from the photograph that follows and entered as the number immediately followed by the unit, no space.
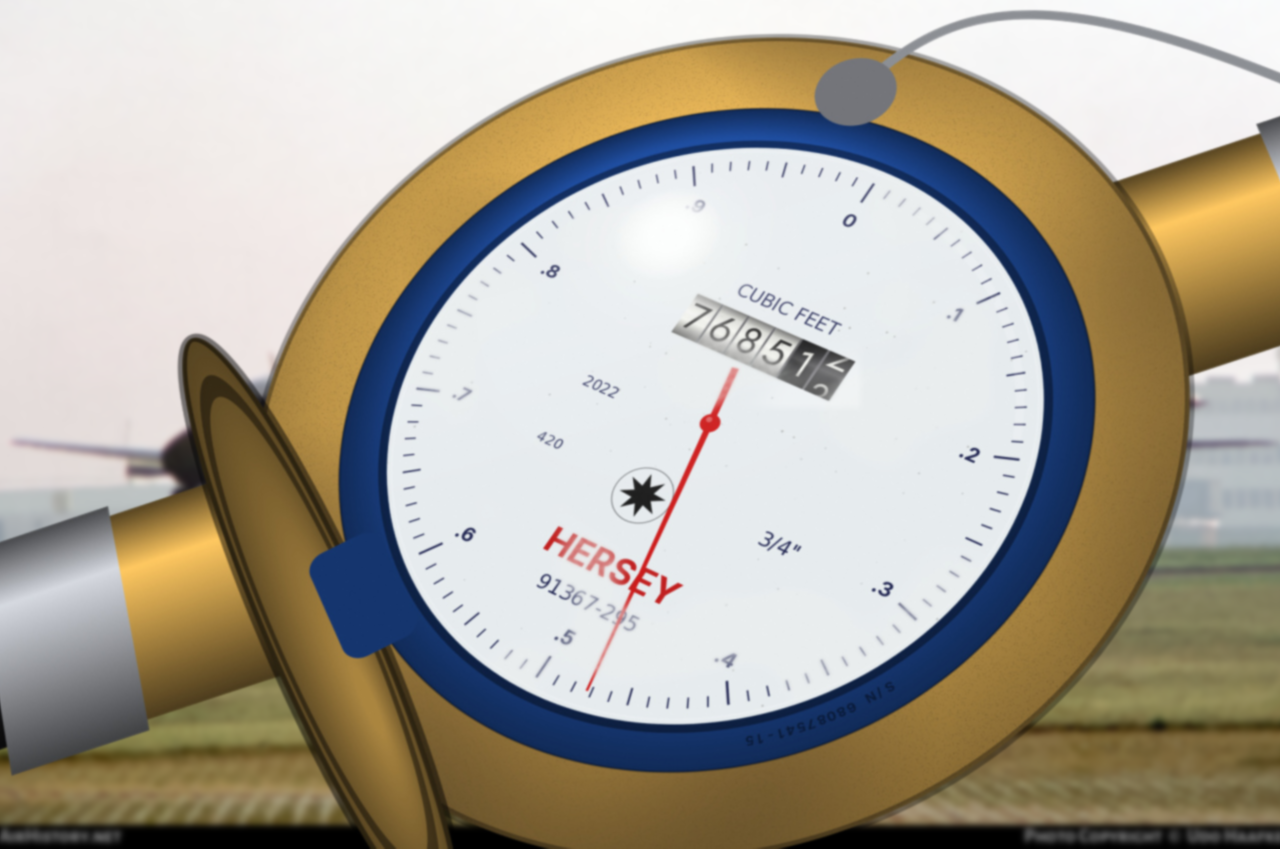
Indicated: 768512.47ft³
